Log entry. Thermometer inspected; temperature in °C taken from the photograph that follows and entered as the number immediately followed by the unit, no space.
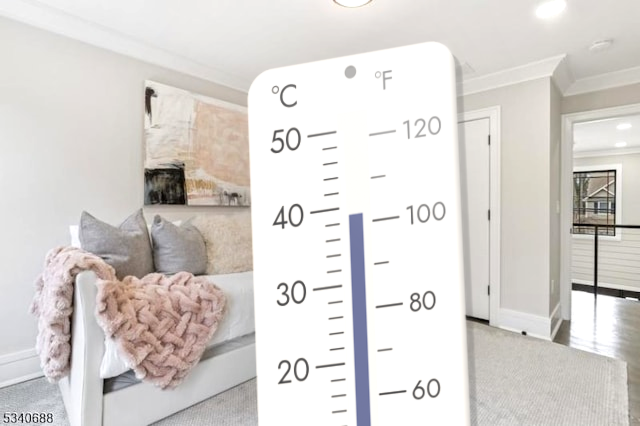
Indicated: 39°C
